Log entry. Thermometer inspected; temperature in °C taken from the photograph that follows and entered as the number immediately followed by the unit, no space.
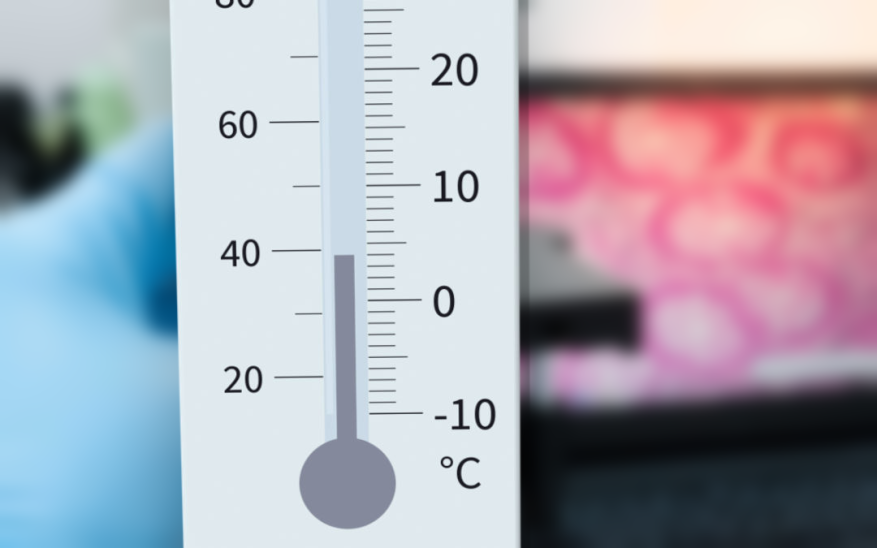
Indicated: 4°C
